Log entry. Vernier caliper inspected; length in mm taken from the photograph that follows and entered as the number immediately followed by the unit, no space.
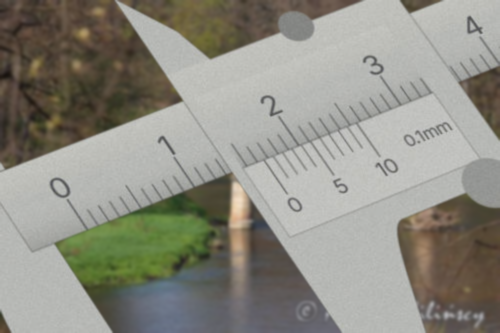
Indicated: 16.6mm
